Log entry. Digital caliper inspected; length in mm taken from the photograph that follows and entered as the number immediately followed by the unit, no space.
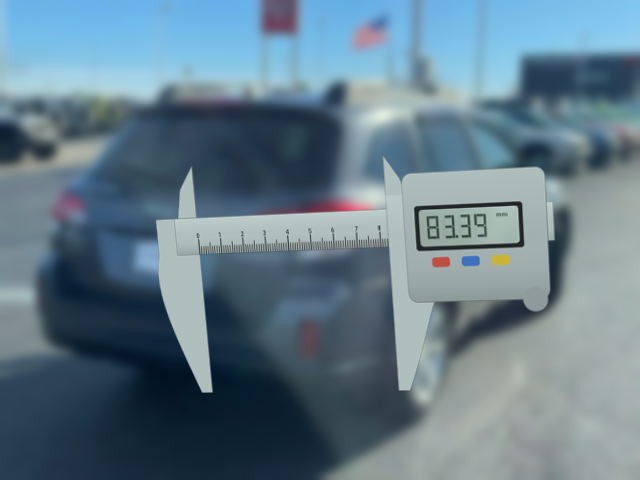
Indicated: 83.39mm
